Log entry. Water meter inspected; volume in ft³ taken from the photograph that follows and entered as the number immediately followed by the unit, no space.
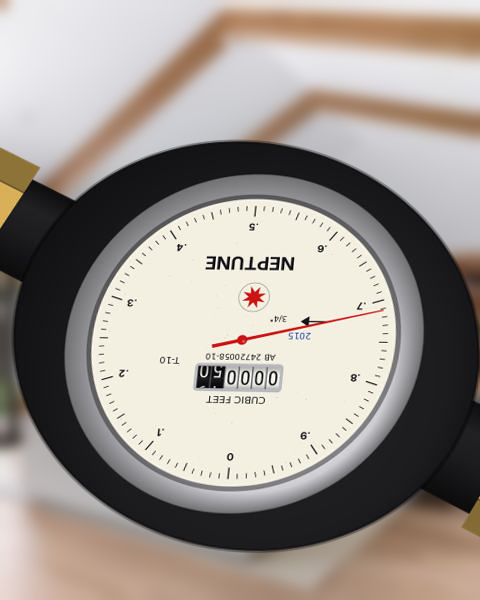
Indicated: 49.71ft³
